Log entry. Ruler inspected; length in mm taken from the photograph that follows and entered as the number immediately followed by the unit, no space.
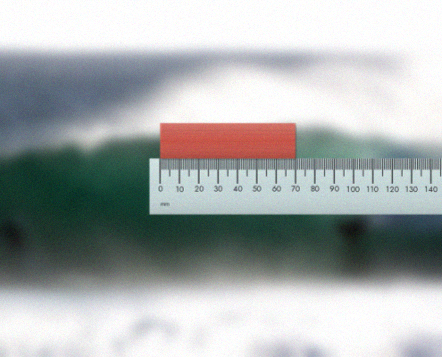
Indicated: 70mm
